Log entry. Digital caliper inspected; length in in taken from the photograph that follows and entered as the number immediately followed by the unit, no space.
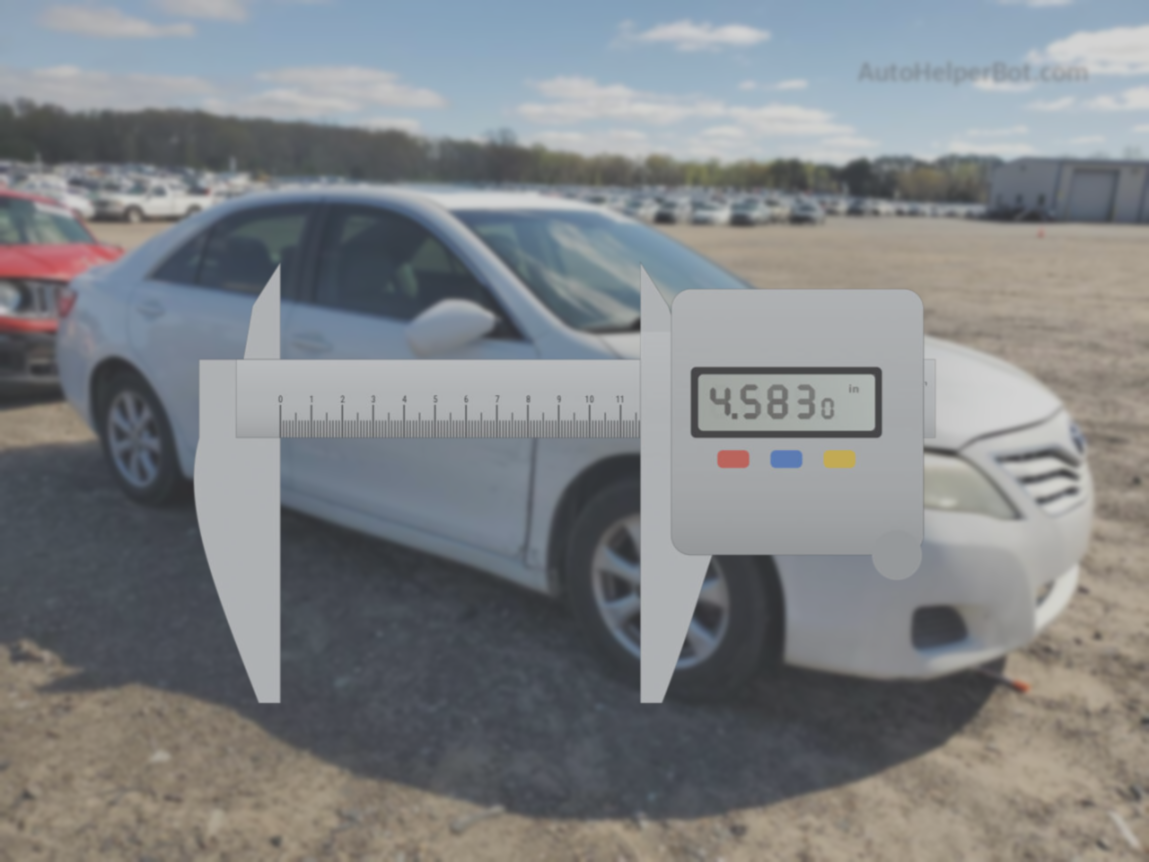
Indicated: 4.5830in
